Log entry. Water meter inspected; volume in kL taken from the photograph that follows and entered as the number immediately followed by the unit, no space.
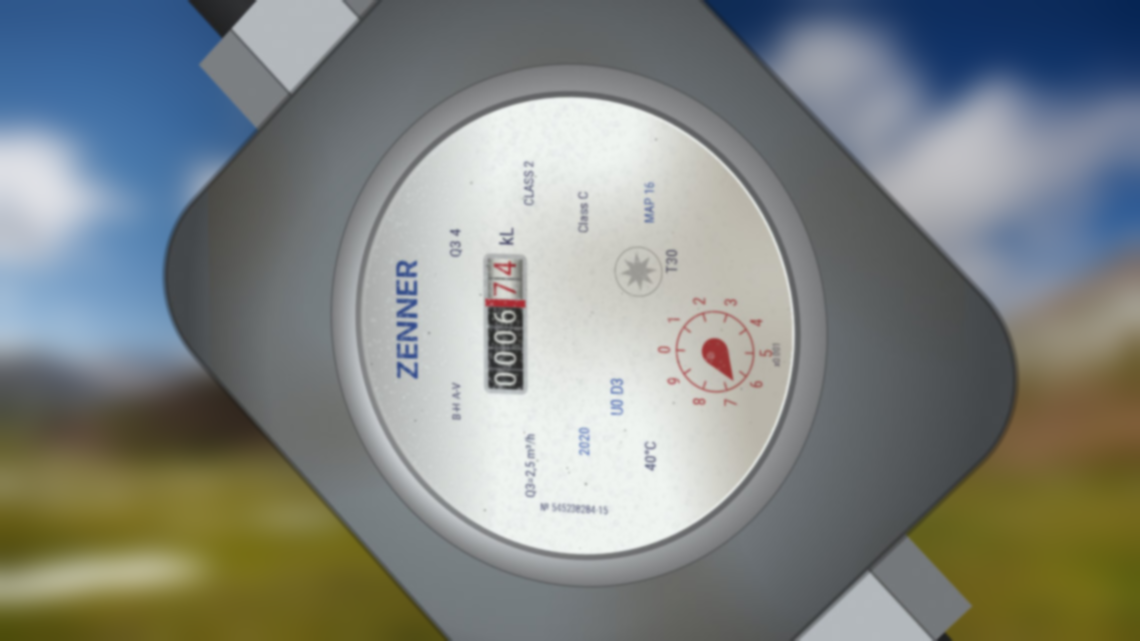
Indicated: 6.746kL
